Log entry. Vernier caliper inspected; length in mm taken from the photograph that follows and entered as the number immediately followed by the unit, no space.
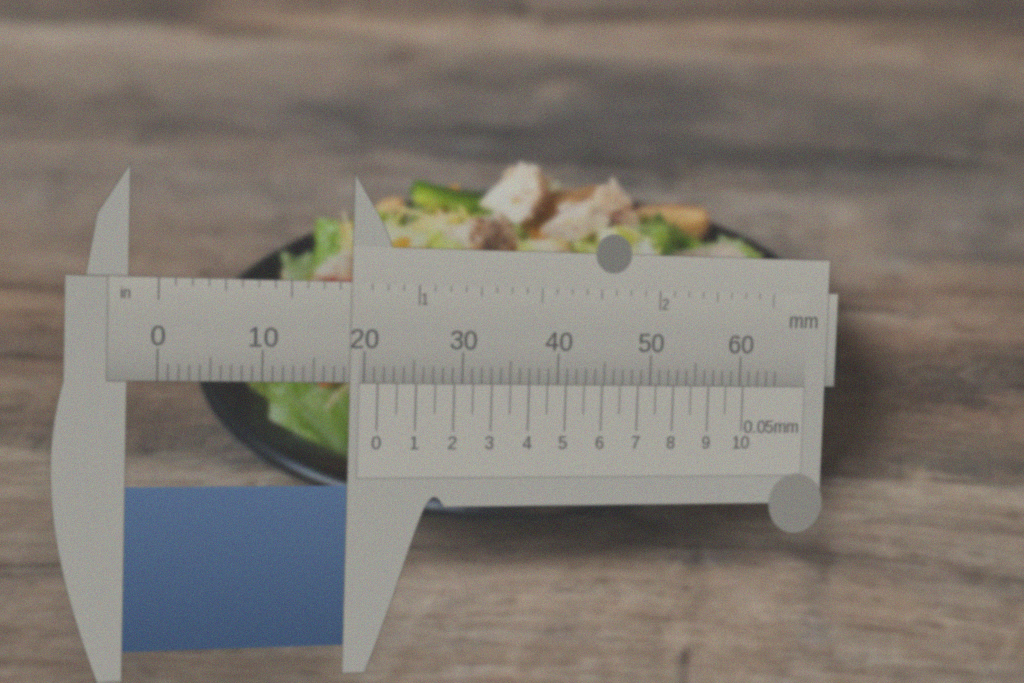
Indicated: 21.4mm
